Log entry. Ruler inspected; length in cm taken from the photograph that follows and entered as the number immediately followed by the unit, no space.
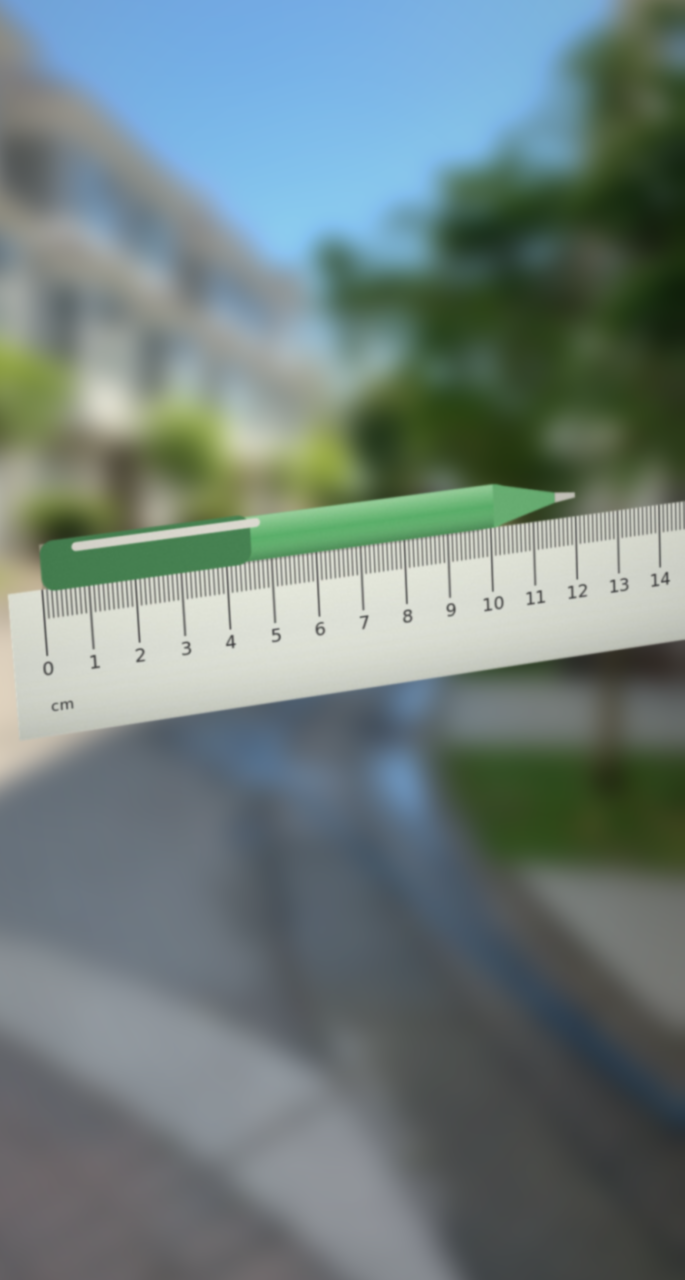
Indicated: 12cm
